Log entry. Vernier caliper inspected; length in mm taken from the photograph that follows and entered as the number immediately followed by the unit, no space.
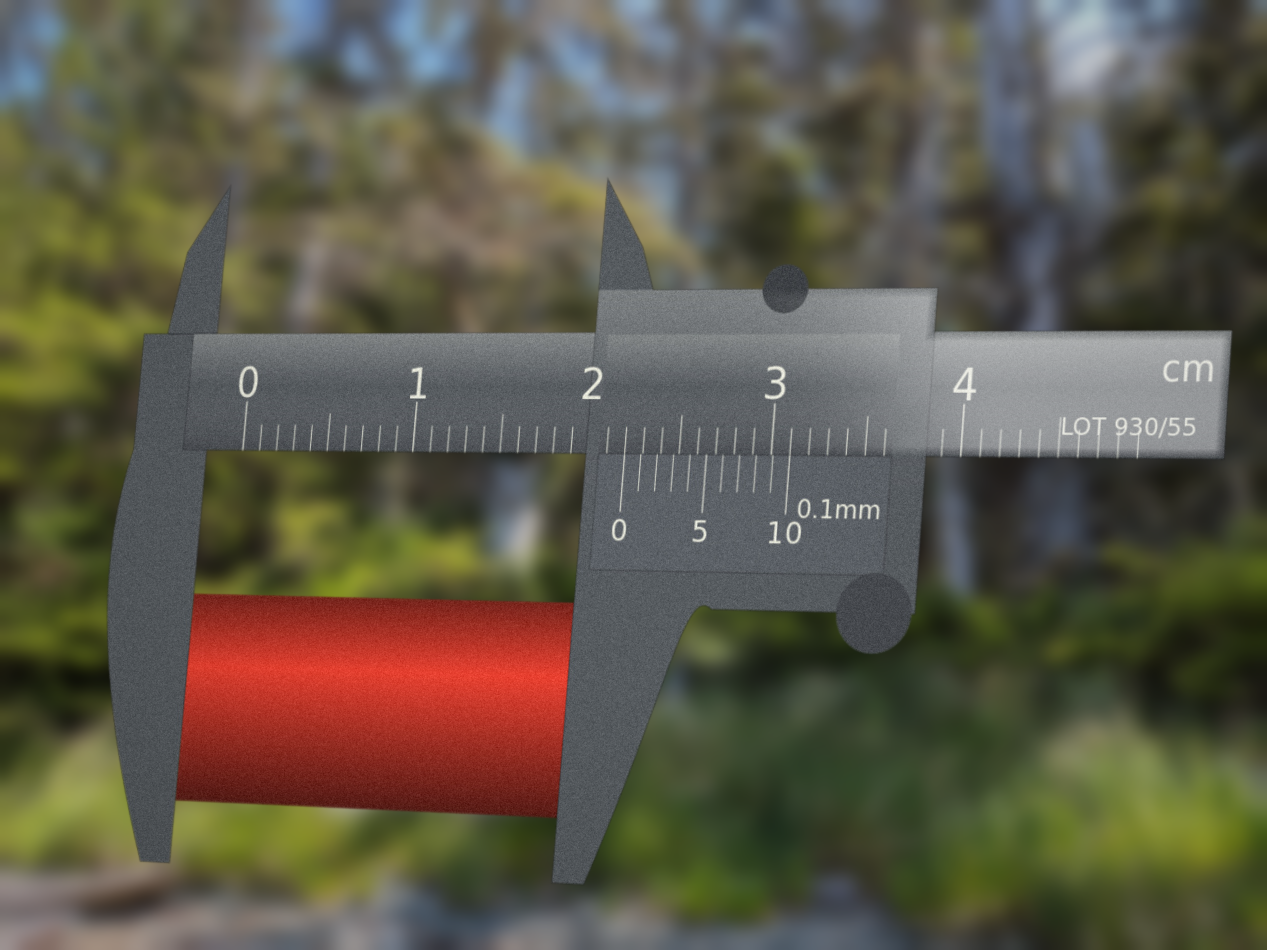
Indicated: 22.0mm
